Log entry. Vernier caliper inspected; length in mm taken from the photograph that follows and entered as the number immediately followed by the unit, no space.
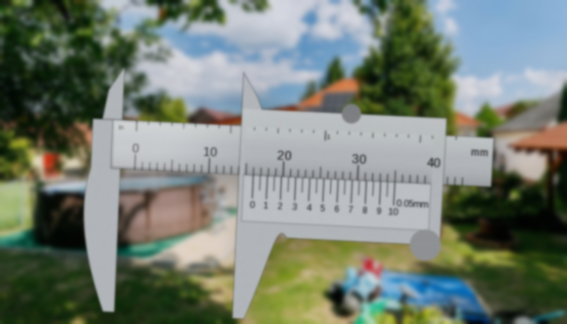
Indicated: 16.0mm
